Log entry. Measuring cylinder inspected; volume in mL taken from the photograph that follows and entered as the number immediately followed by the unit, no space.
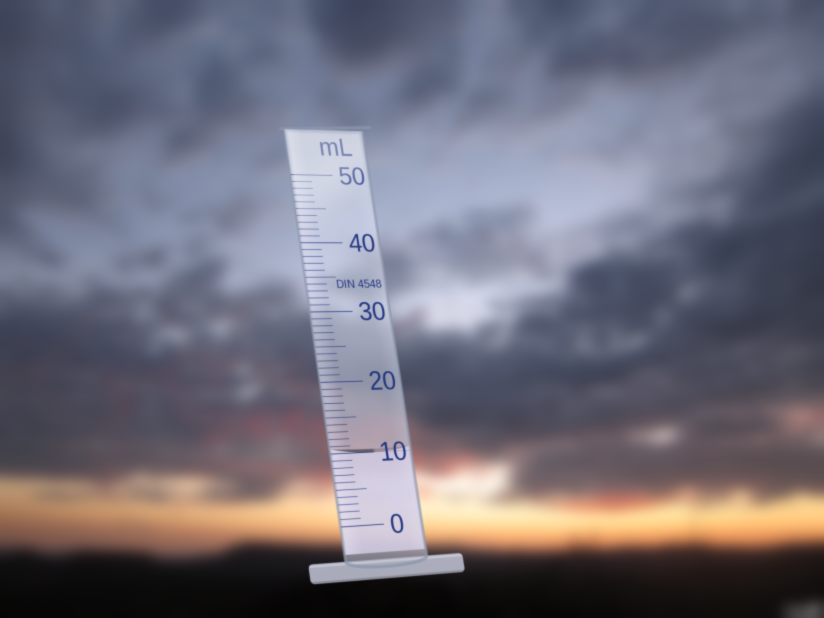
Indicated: 10mL
